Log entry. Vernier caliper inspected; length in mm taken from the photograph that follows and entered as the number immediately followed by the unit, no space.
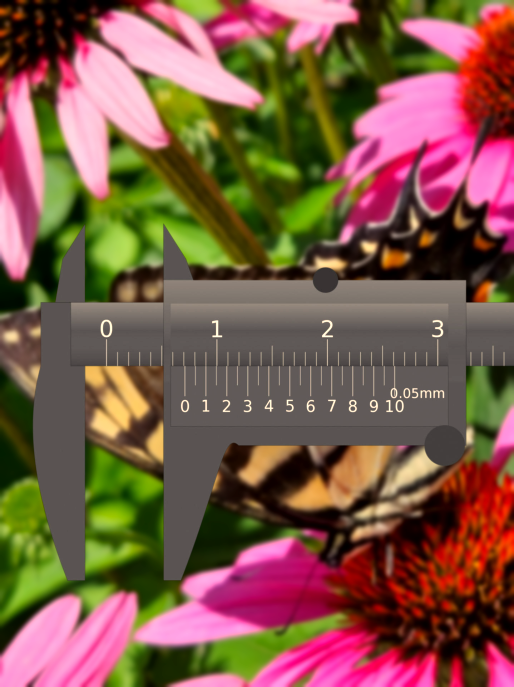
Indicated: 7.1mm
